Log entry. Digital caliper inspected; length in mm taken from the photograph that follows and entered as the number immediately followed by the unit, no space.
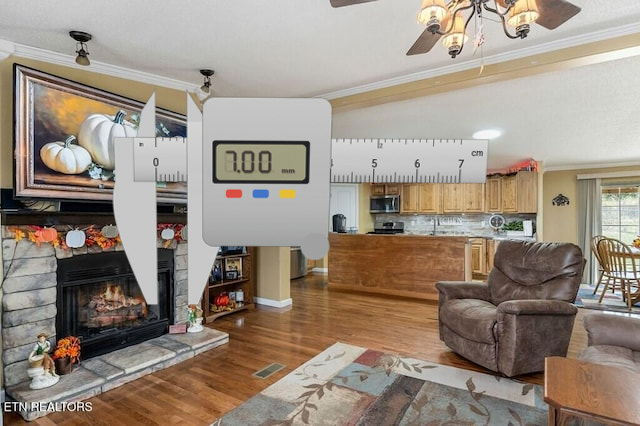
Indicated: 7.00mm
